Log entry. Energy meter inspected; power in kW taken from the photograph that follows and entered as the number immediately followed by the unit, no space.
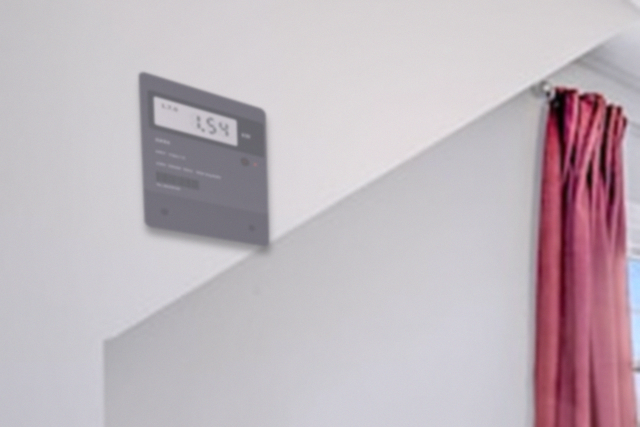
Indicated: 1.54kW
